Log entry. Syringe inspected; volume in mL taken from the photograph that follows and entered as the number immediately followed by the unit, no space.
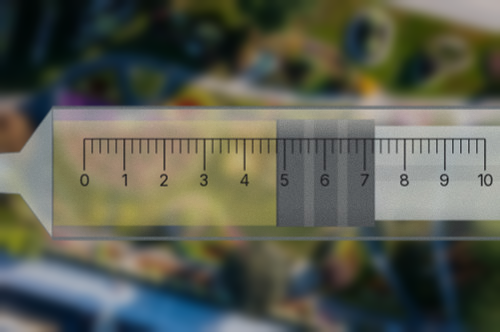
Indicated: 4.8mL
